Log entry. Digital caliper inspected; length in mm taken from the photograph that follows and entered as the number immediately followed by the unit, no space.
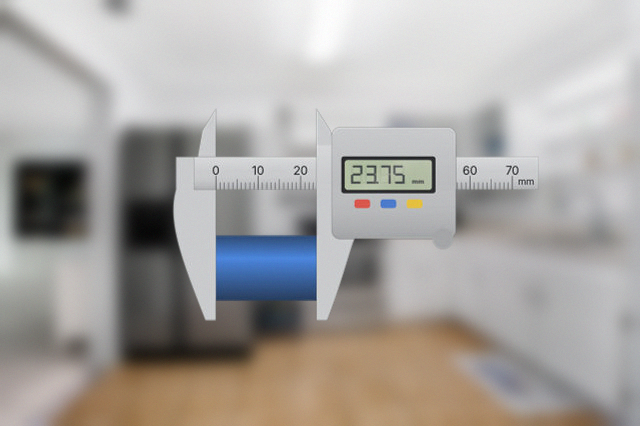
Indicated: 23.75mm
